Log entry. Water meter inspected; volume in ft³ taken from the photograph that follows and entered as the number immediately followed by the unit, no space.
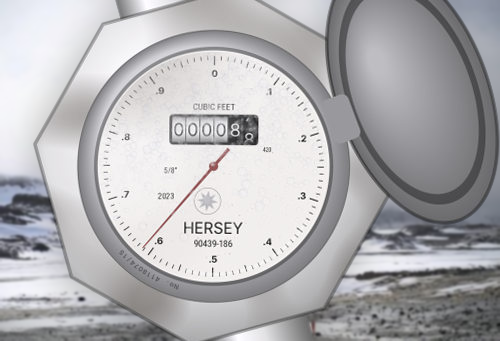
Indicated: 87.61ft³
